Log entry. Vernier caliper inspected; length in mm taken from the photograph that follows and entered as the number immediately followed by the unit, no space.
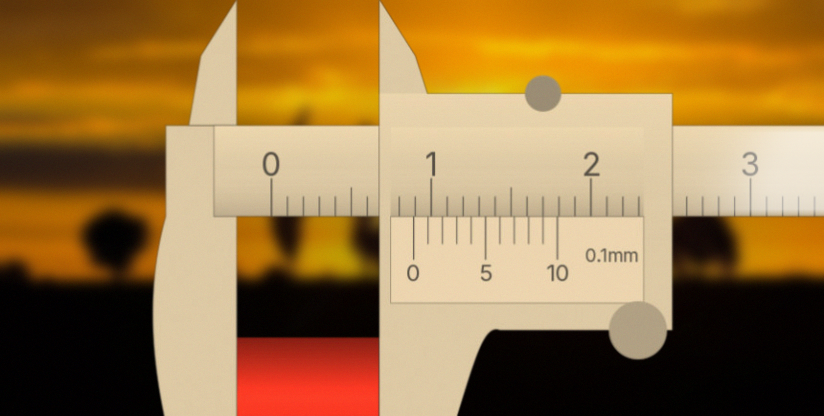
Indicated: 8.9mm
